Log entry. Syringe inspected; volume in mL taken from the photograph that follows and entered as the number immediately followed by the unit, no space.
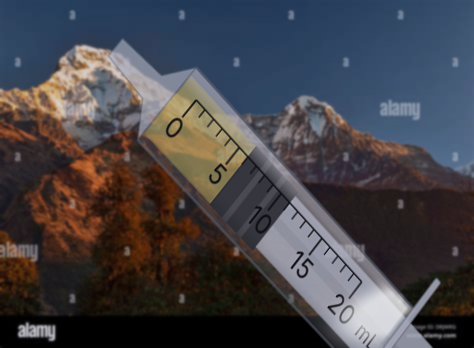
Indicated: 6mL
